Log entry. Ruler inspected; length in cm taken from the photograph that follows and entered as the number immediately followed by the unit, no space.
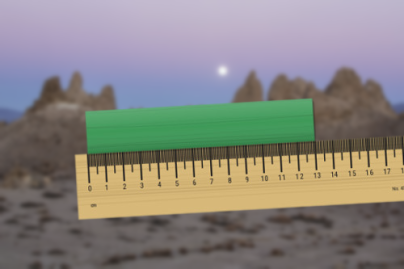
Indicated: 13cm
